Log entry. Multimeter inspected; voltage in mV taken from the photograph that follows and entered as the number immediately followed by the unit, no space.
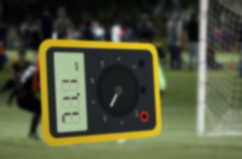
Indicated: 71.1mV
